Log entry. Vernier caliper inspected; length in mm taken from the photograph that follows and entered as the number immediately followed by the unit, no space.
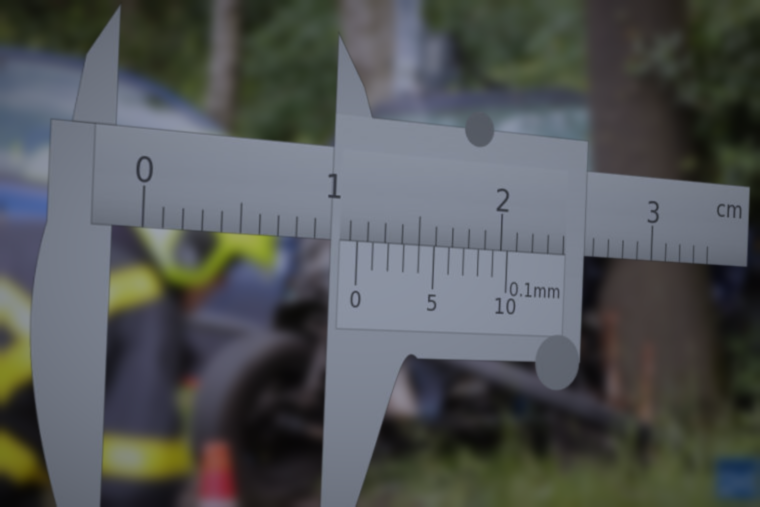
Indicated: 11.4mm
